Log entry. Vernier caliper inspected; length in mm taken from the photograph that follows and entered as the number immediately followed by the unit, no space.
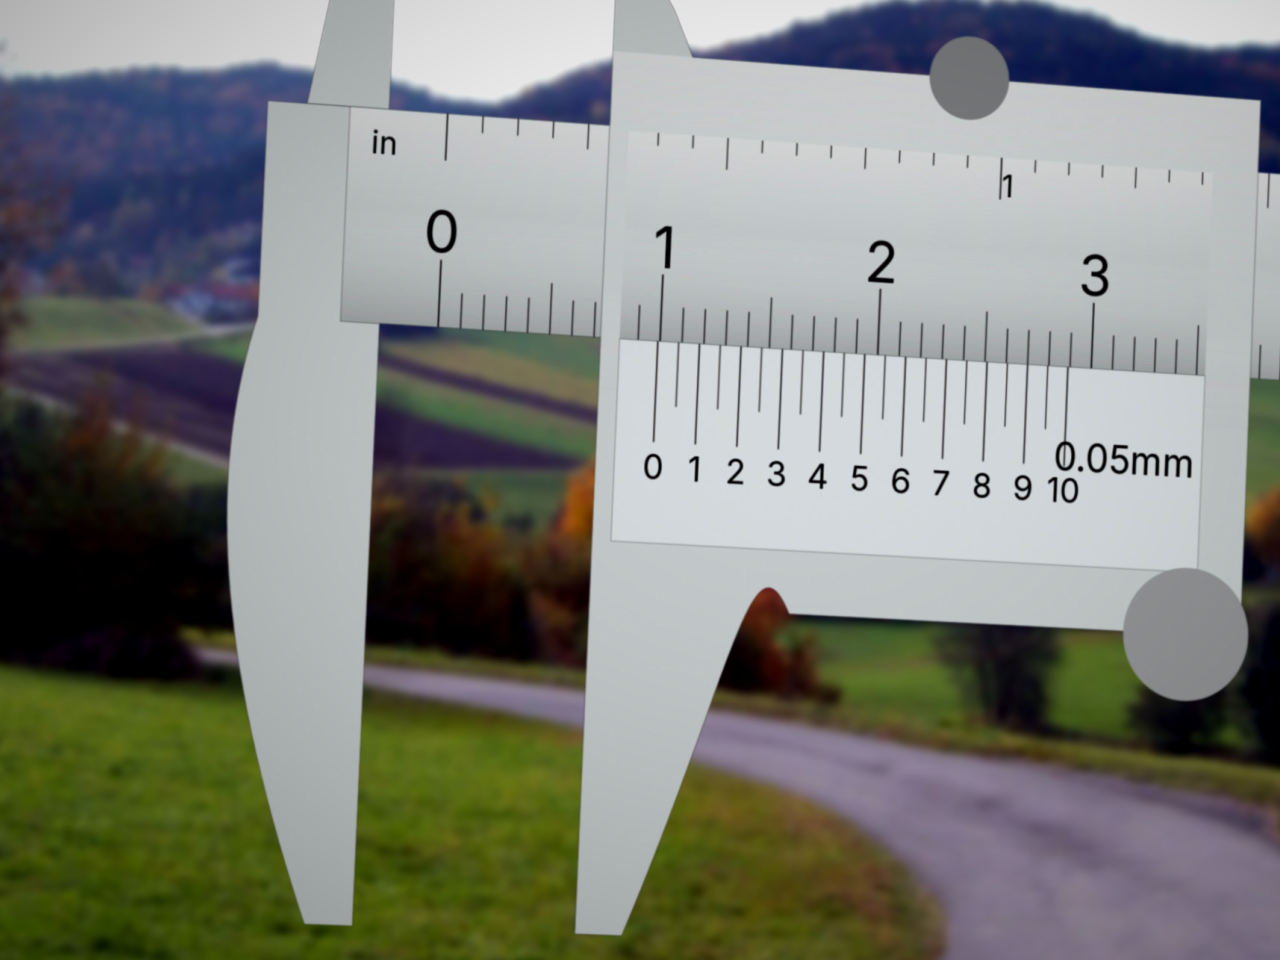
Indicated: 9.9mm
